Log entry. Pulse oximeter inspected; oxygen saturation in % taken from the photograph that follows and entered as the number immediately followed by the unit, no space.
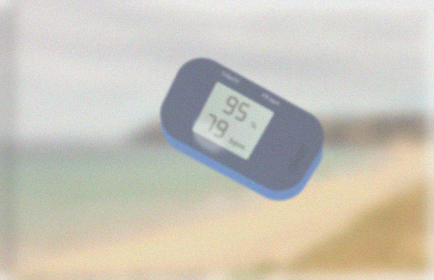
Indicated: 95%
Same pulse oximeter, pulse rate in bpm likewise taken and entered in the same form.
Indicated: 79bpm
